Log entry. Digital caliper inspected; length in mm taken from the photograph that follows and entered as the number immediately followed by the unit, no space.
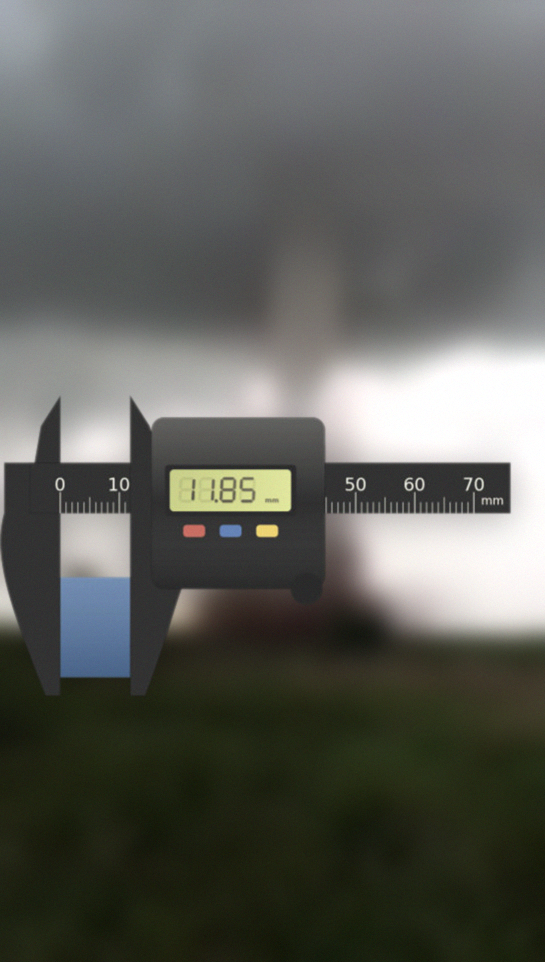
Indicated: 11.85mm
